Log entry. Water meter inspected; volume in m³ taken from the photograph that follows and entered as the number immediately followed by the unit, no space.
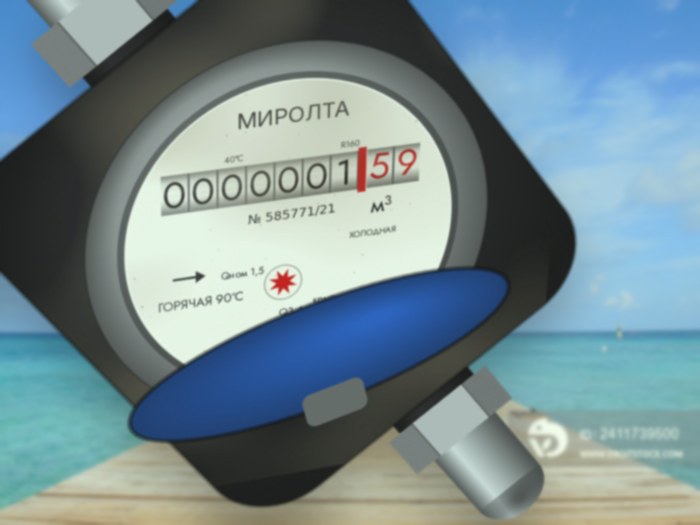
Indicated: 1.59m³
